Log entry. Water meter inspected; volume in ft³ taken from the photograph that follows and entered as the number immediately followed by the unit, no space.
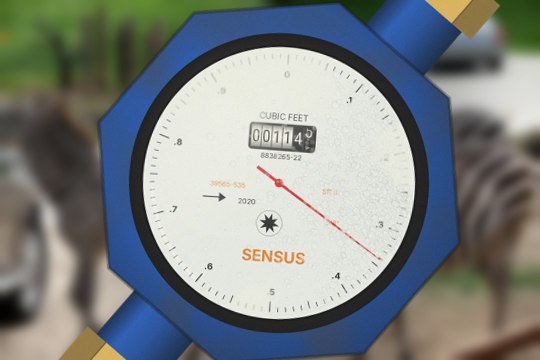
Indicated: 1145.34ft³
